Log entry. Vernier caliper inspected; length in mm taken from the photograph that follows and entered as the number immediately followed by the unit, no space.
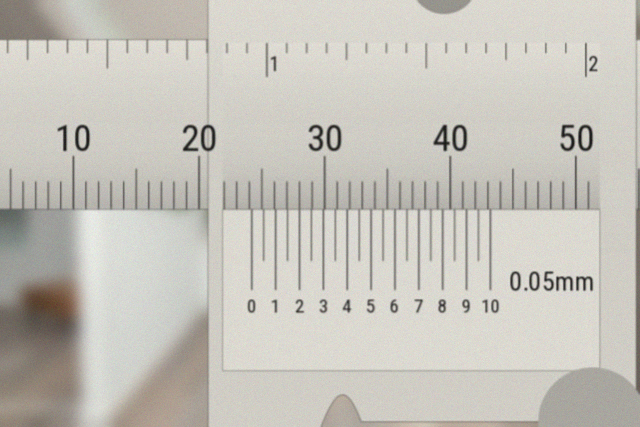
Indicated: 24.2mm
